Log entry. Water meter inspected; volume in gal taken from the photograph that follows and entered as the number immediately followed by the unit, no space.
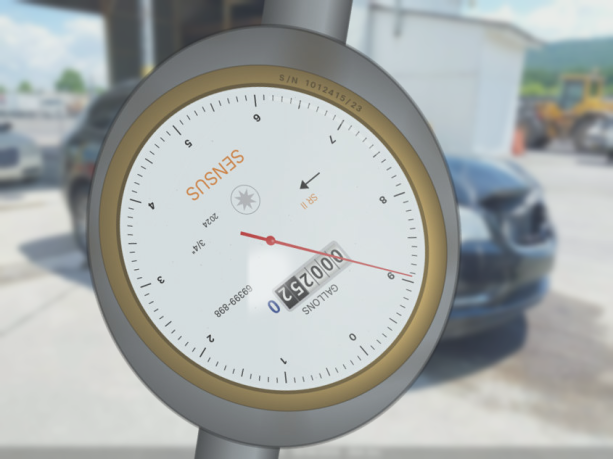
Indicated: 2518.9gal
